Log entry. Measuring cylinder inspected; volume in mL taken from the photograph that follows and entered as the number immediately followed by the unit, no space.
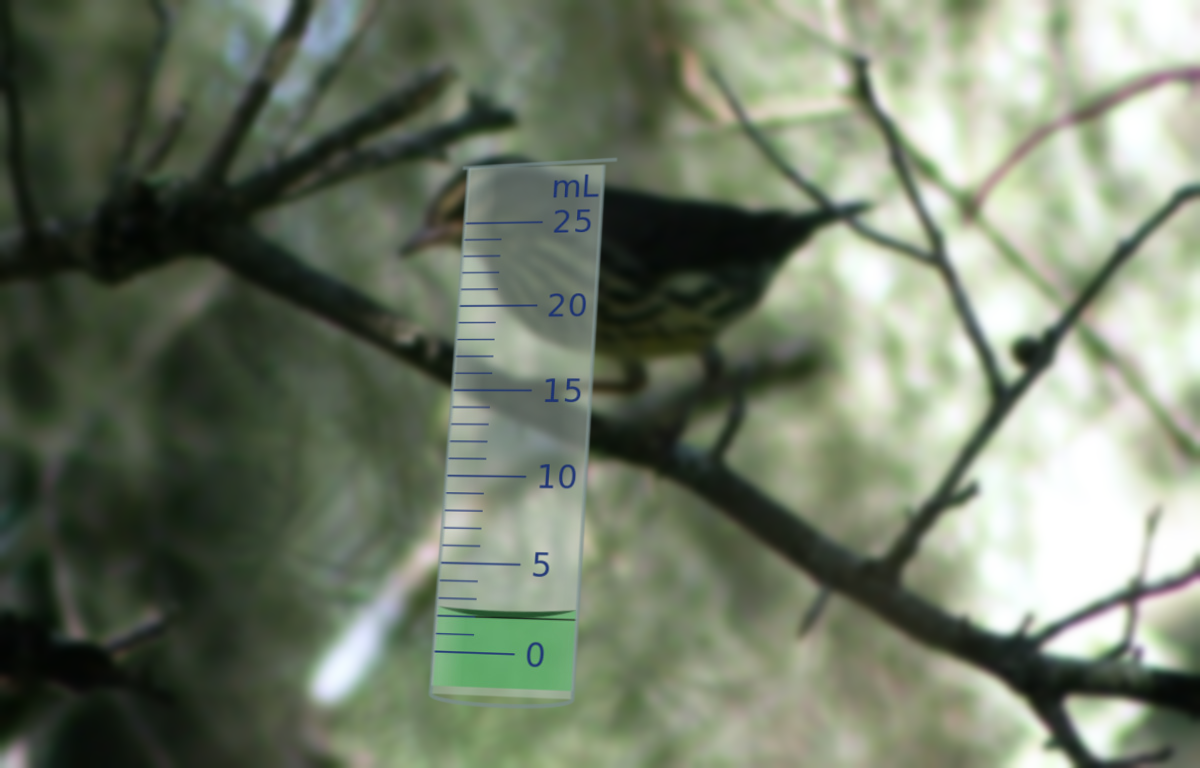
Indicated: 2mL
